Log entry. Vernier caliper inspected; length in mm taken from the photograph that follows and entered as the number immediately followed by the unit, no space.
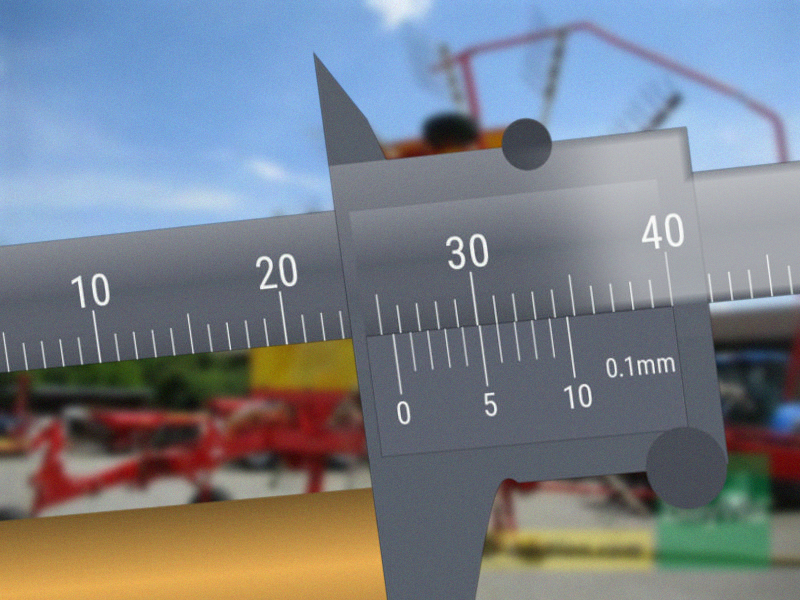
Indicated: 25.6mm
